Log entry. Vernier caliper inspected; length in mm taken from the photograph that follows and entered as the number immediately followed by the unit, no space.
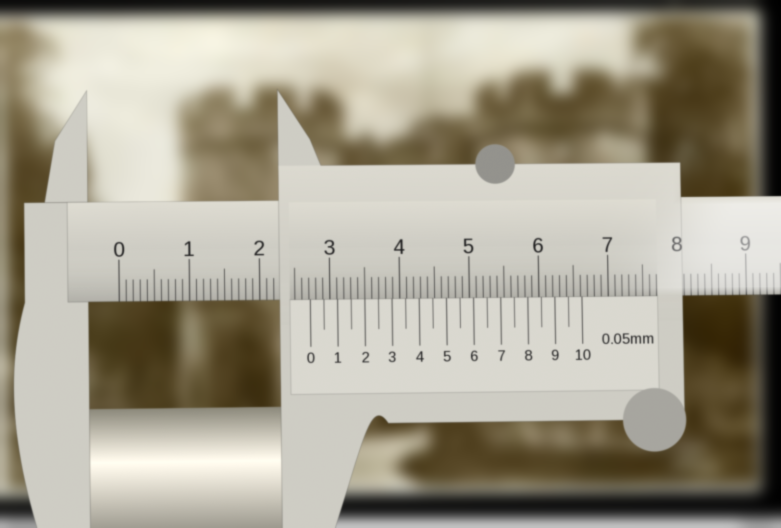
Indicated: 27.2mm
